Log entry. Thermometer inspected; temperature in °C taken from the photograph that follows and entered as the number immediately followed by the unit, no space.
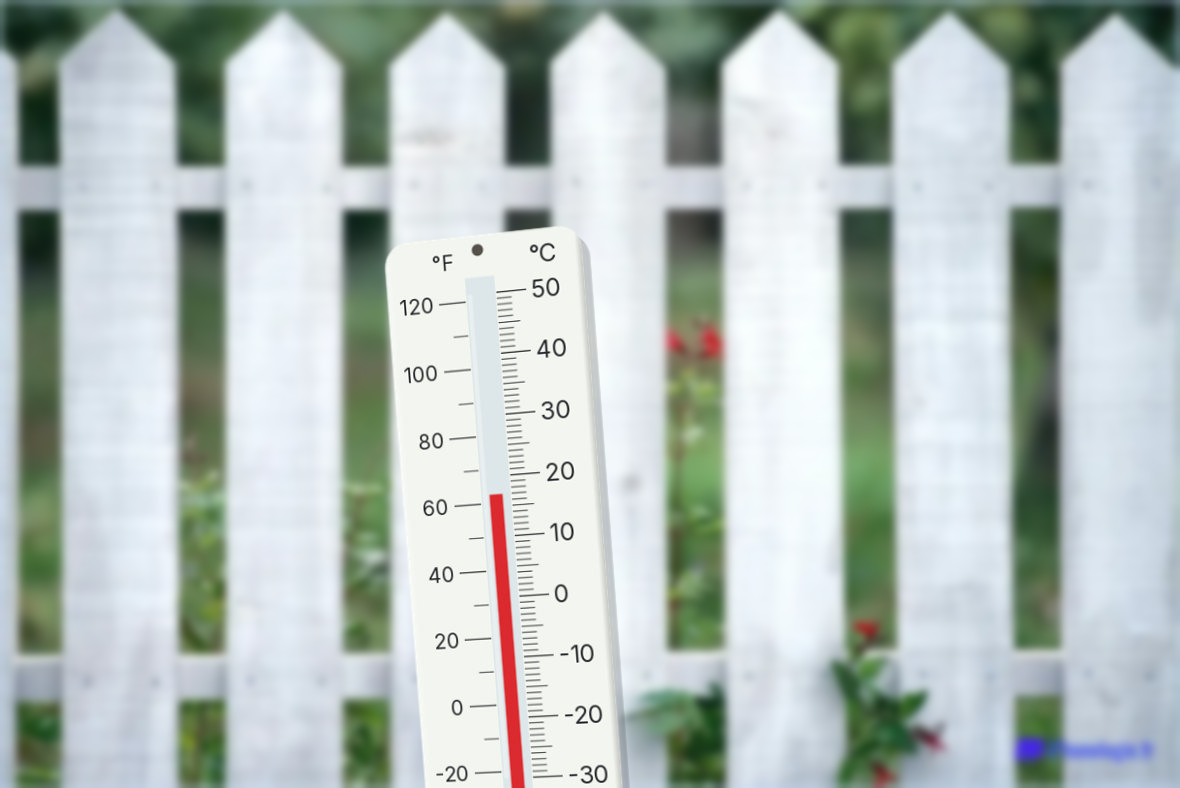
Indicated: 17°C
